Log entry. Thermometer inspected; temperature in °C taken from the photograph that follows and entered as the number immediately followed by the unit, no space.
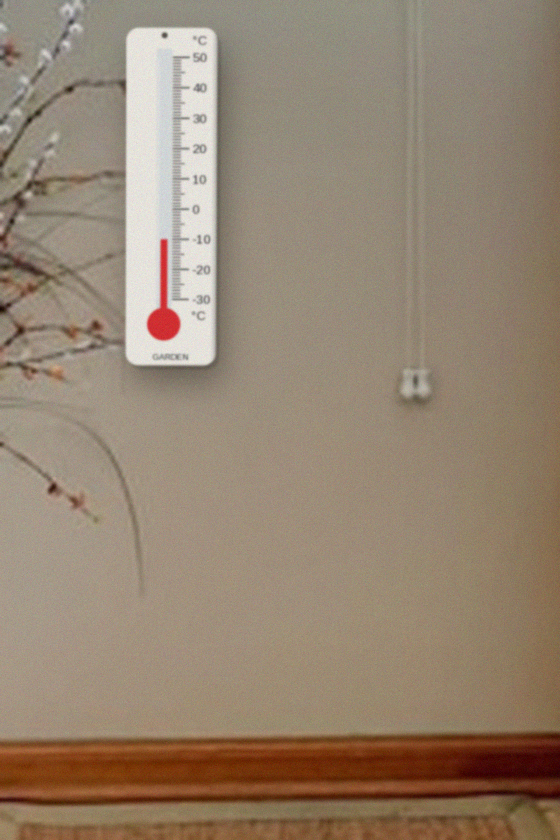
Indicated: -10°C
